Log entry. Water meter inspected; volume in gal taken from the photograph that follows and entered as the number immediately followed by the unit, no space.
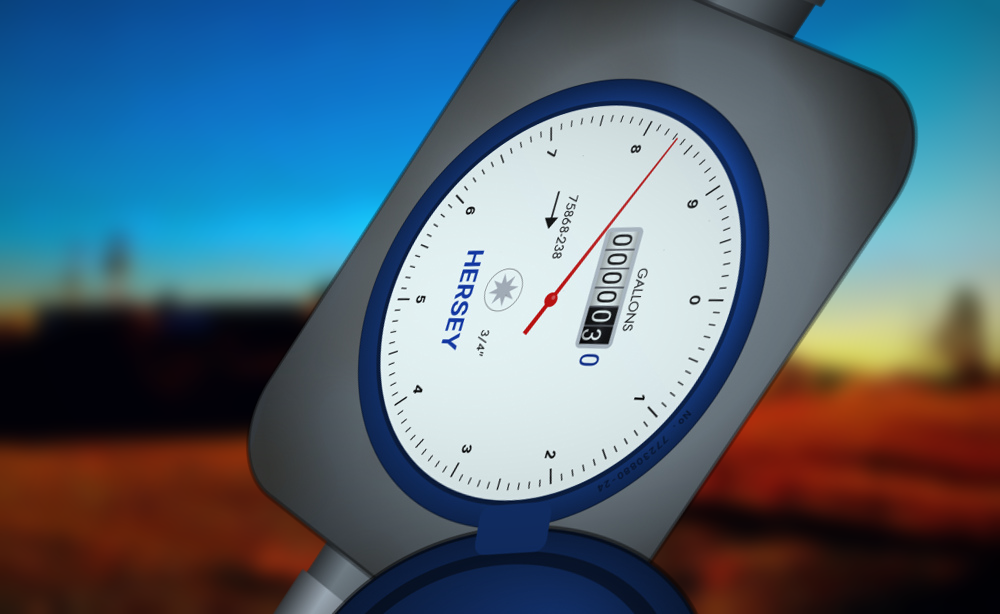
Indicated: 28.3gal
